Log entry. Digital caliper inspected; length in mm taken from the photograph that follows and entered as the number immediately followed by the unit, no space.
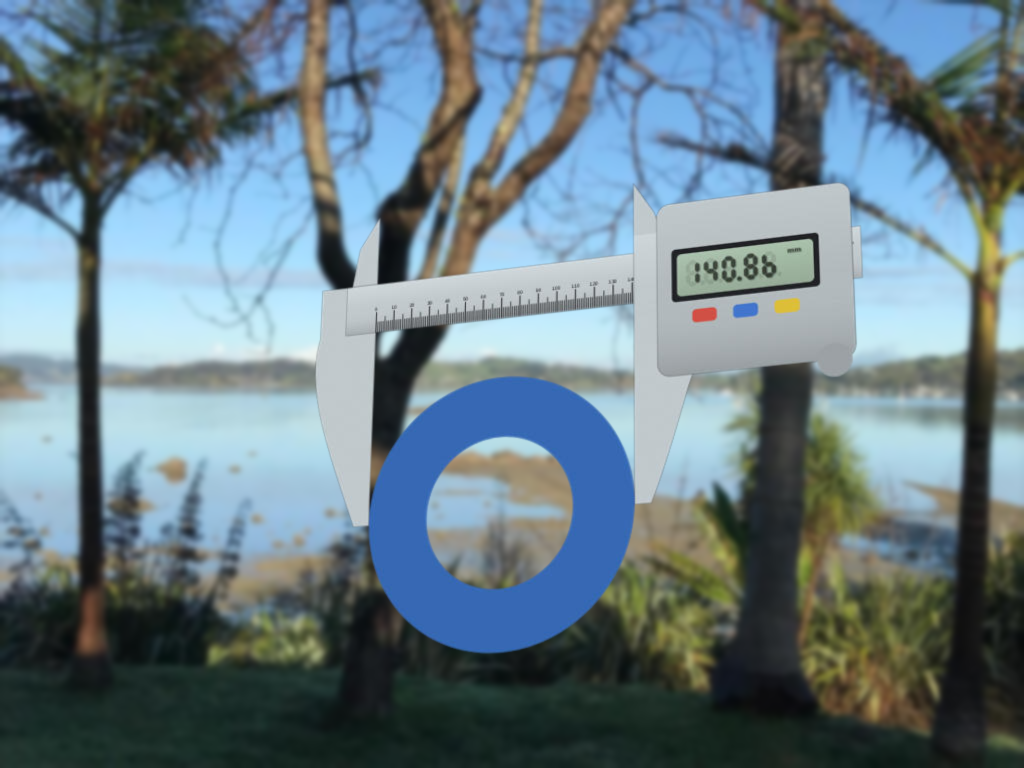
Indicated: 140.86mm
